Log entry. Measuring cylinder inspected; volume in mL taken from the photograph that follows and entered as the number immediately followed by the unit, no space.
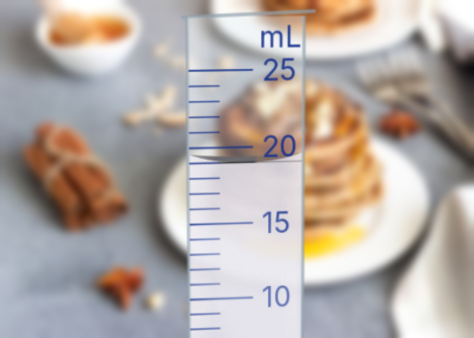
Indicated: 19mL
